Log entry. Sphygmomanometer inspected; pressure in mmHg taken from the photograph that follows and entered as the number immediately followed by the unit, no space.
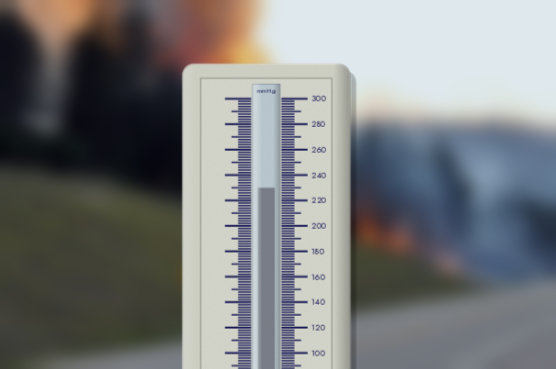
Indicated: 230mmHg
